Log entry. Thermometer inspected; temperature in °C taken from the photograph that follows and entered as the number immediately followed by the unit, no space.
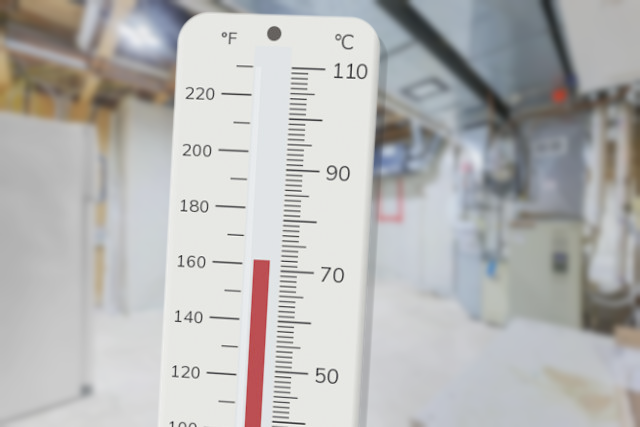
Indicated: 72°C
